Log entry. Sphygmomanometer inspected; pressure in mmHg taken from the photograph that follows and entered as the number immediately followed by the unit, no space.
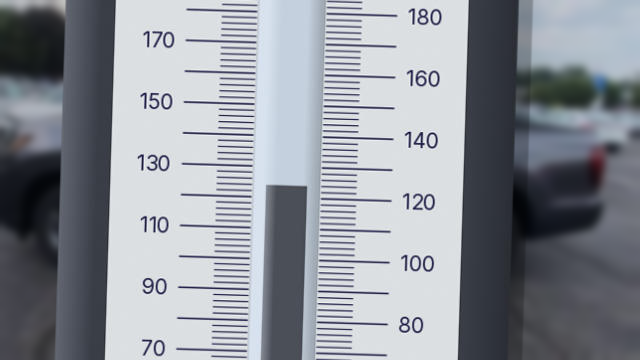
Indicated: 124mmHg
